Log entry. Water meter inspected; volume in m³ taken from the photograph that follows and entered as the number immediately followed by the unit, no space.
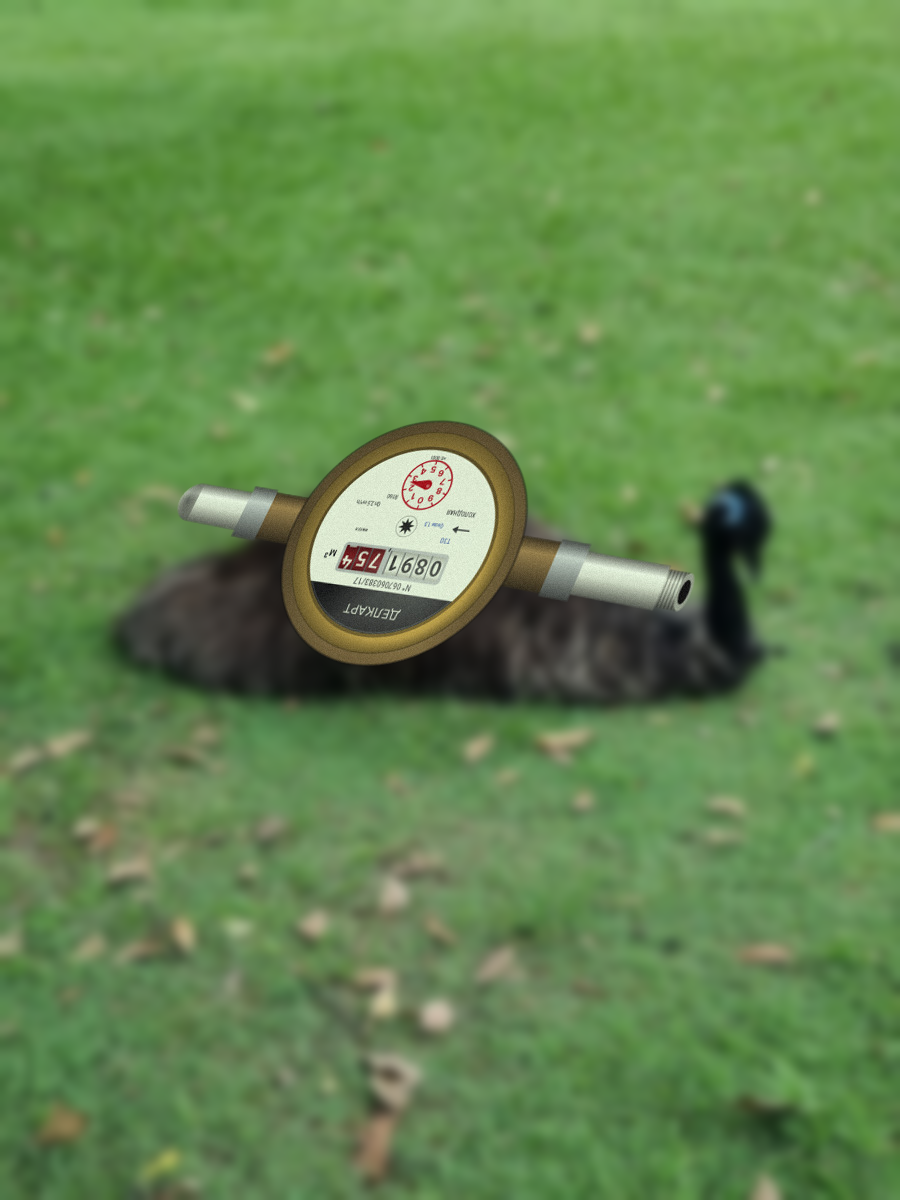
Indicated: 891.7542m³
